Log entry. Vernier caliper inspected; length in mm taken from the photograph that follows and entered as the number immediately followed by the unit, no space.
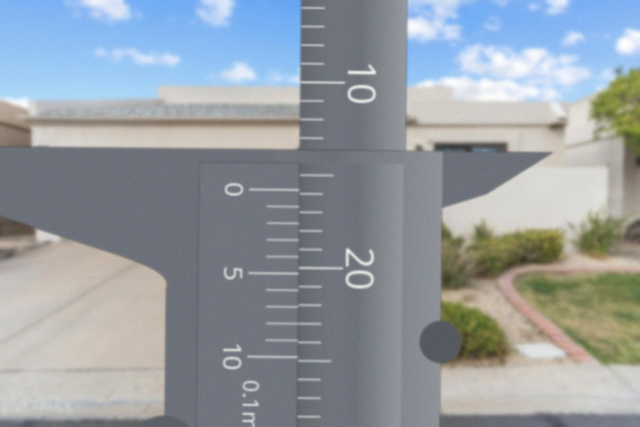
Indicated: 15.8mm
